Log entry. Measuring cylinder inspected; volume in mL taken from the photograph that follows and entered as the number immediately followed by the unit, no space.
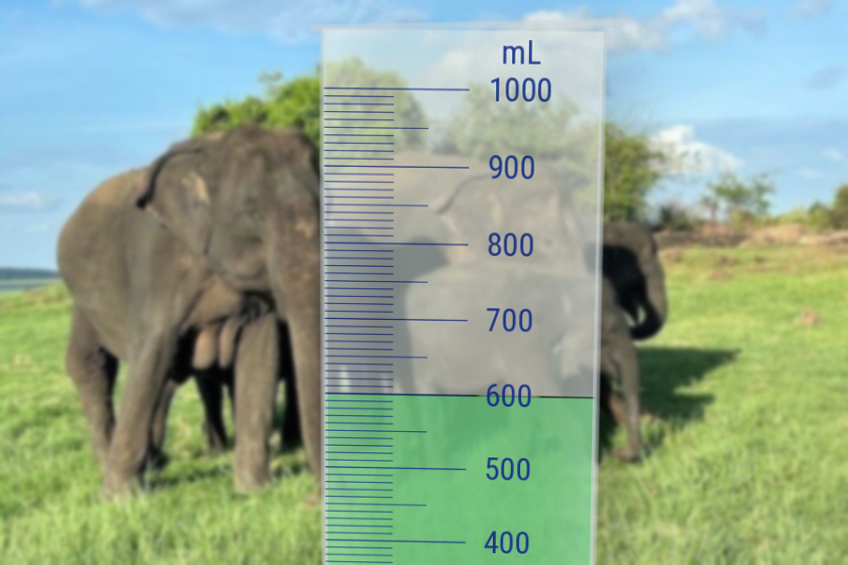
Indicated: 600mL
